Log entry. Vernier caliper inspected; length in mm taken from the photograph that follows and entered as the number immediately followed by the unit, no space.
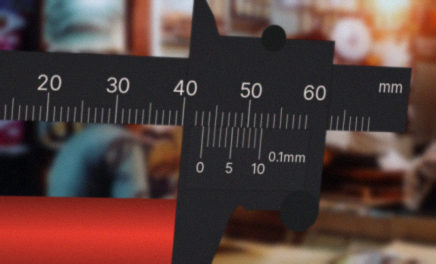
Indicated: 43.2mm
